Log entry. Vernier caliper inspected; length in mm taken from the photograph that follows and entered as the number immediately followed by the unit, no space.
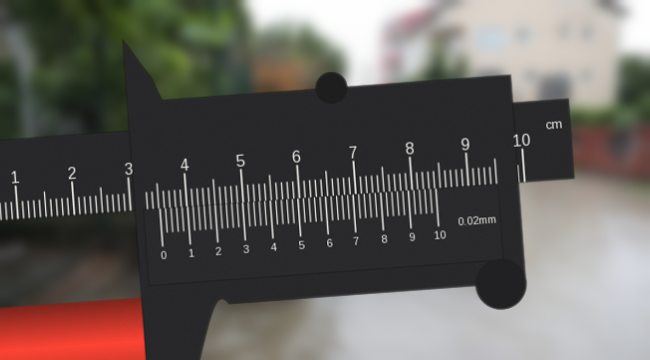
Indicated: 35.2mm
